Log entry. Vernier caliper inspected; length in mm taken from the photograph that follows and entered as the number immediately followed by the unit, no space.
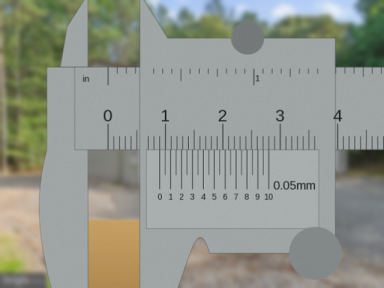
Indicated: 9.0mm
